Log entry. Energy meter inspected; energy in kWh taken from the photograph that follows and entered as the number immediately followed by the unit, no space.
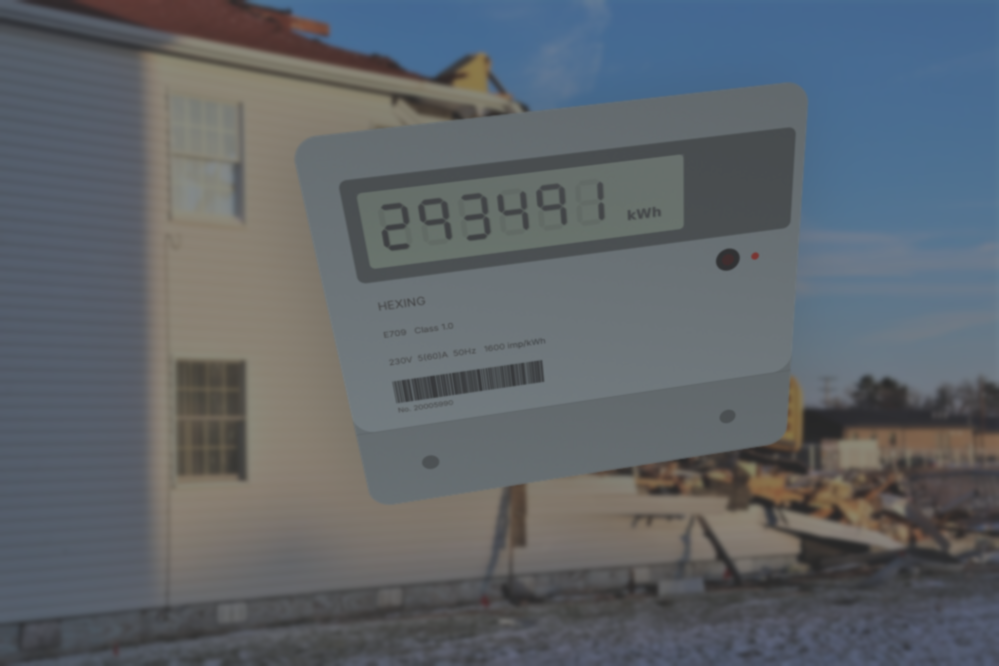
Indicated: 293491kWh
